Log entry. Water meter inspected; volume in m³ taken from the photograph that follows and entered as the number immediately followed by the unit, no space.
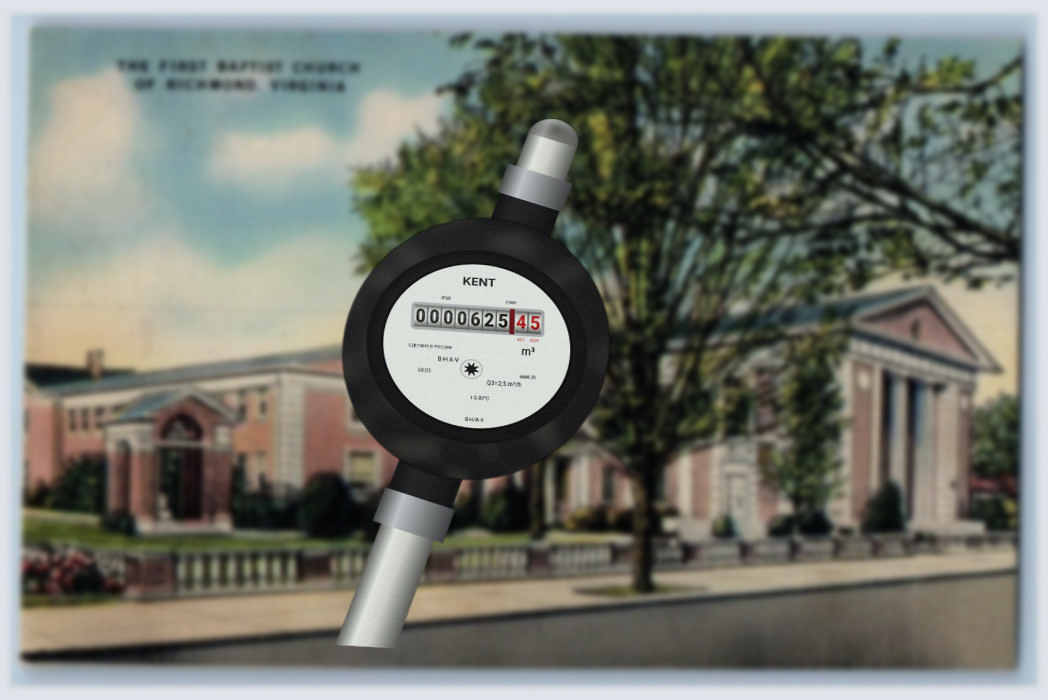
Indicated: 625.45m³
